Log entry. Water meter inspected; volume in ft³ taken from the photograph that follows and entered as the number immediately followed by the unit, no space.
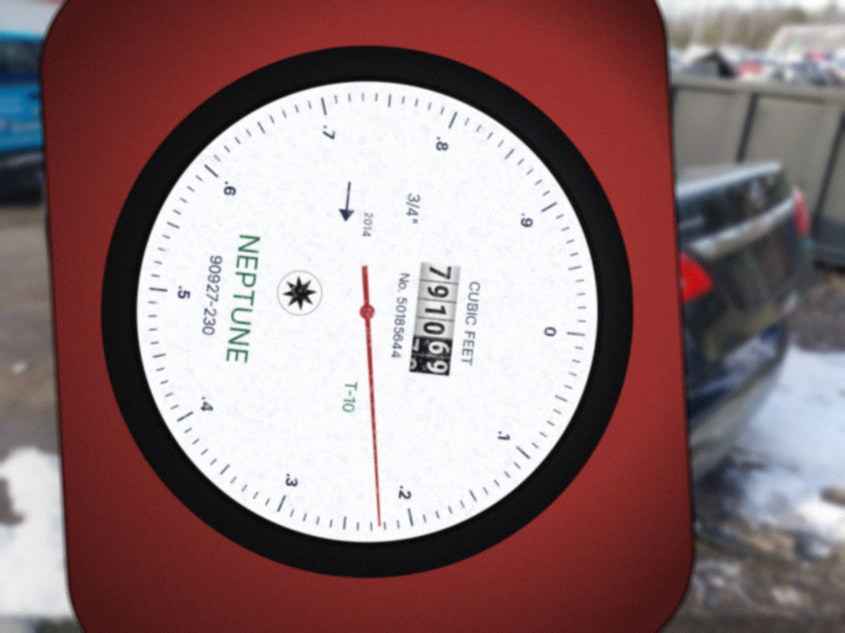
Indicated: 791069.22ft³
